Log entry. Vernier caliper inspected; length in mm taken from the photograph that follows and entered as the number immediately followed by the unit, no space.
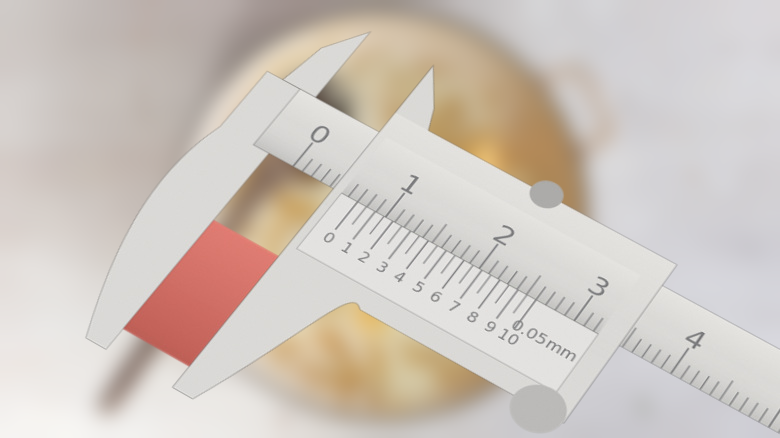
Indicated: 7.0mm
